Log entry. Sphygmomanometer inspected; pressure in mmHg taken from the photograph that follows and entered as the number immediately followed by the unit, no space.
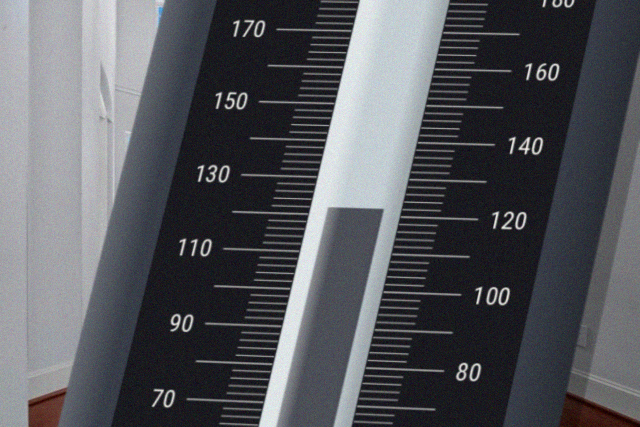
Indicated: 122mmHg
